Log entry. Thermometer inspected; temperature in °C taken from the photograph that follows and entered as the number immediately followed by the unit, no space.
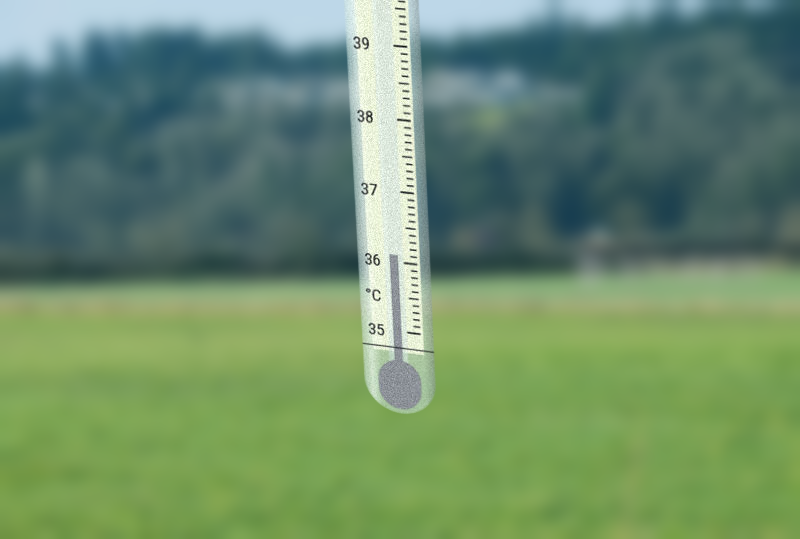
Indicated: 36.1°C
